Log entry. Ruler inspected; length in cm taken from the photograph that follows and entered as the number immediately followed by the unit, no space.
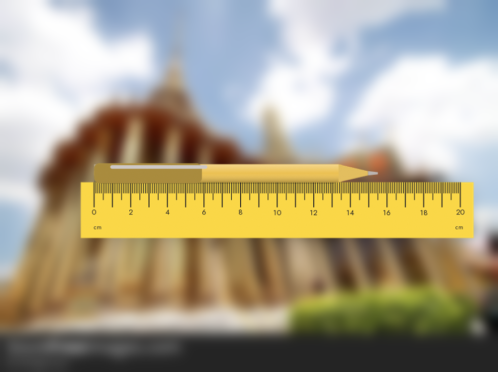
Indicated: 15.5cm
